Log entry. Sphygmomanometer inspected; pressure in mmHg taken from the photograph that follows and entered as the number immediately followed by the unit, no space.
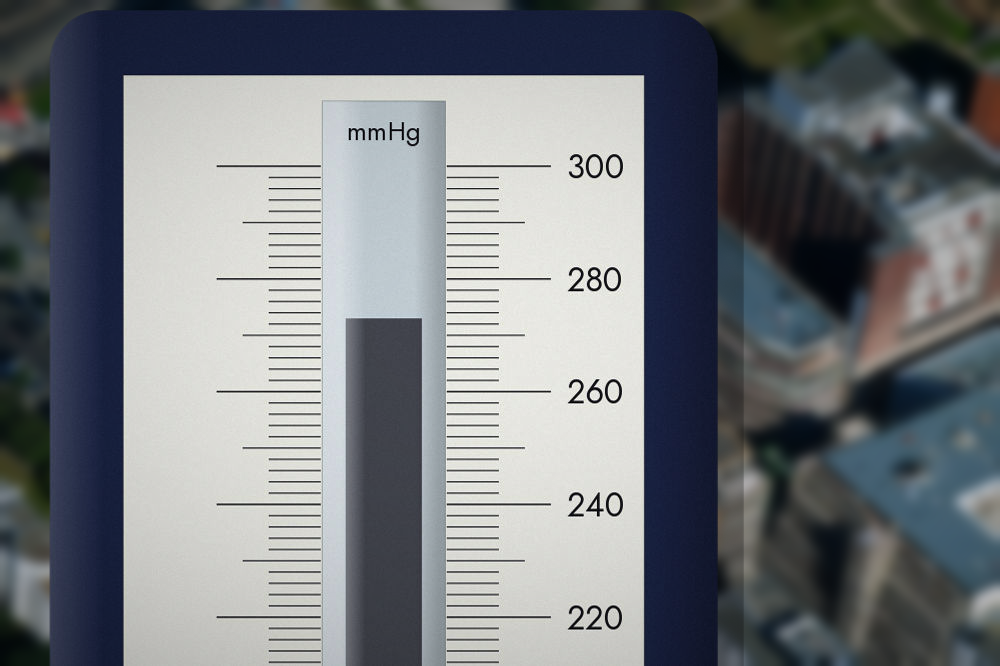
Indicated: 273mmHg
